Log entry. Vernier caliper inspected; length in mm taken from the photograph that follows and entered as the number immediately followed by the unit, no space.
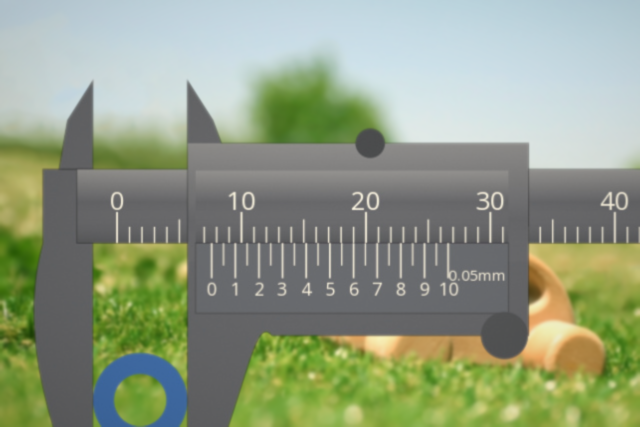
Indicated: 7.6mm
